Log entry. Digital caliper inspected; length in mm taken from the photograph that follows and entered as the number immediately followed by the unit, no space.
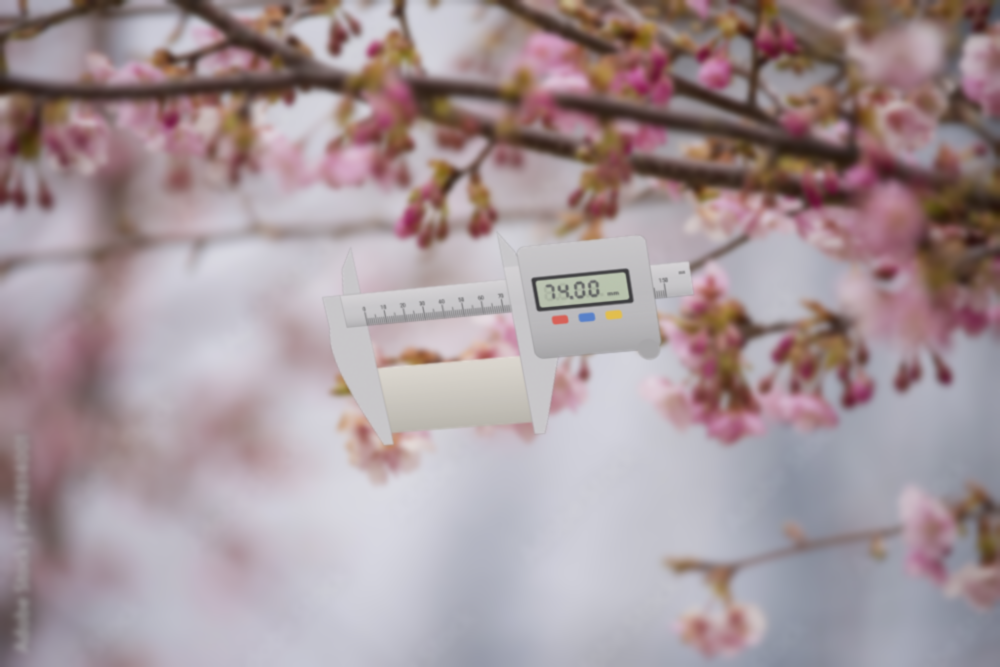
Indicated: 74.00mm
